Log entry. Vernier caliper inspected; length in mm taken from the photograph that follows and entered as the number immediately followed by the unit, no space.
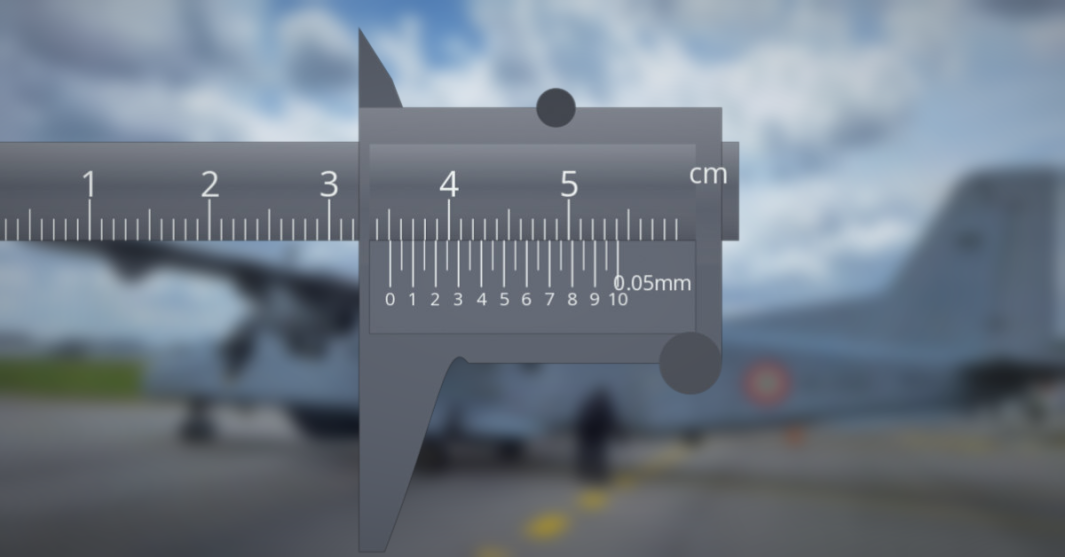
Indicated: 35.1mm
